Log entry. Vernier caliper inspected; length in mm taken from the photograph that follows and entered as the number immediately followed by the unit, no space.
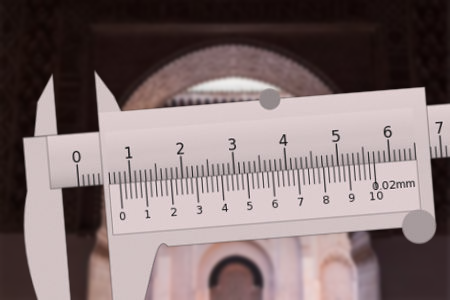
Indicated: 8.0mm
